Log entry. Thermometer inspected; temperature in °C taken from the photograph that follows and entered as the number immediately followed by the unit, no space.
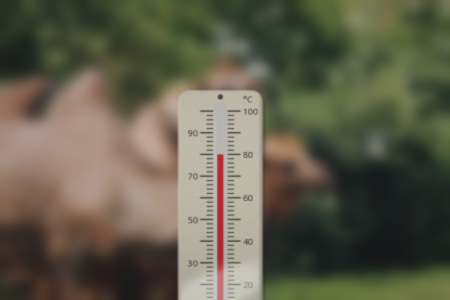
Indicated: 80°C
